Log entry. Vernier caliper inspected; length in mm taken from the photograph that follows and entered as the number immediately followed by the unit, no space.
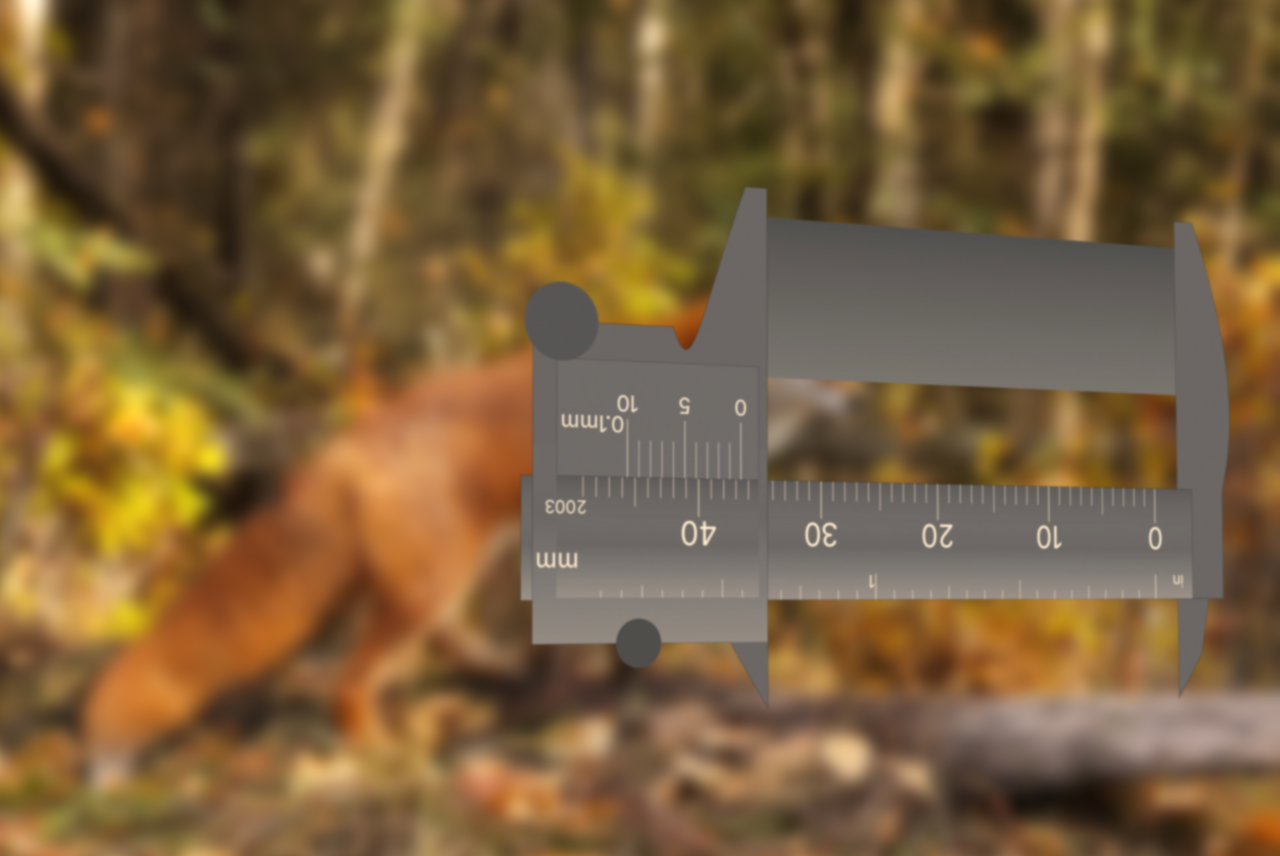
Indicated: 36.6mm
